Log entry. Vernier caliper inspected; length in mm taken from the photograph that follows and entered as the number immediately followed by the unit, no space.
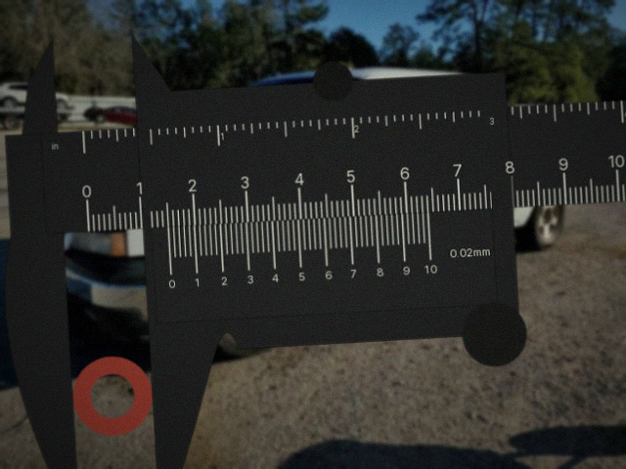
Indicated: 15.0mm
